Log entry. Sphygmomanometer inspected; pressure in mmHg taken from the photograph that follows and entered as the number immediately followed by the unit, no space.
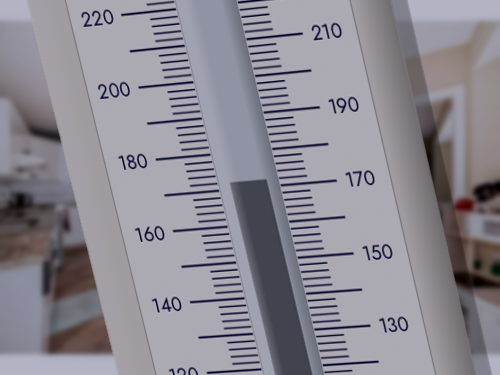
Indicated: 172mmHg
